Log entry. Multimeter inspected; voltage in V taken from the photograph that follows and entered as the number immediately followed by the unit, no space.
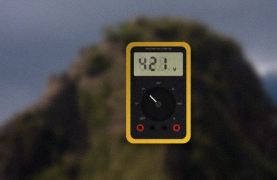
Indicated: 421V
